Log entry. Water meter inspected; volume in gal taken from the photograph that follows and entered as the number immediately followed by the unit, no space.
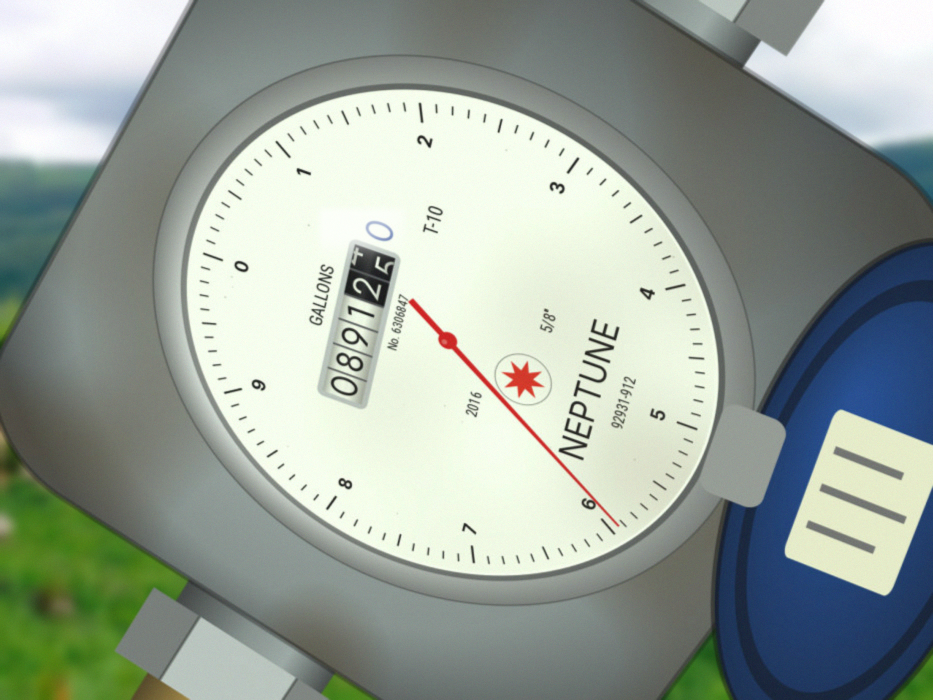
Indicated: 891245.9gal
